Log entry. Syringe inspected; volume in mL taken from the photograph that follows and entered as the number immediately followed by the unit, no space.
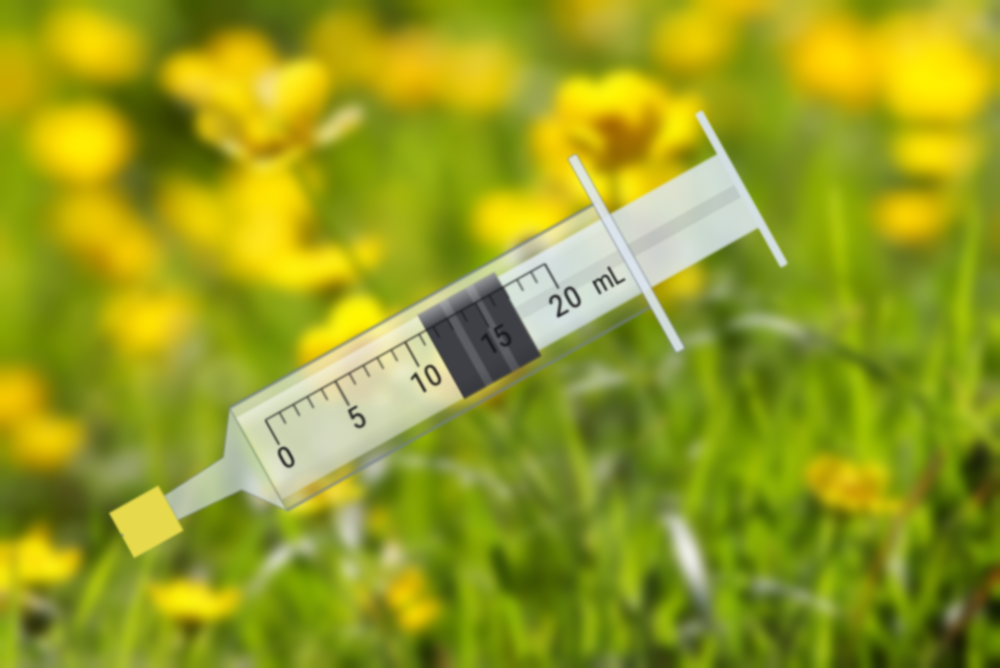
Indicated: 11.5mL
